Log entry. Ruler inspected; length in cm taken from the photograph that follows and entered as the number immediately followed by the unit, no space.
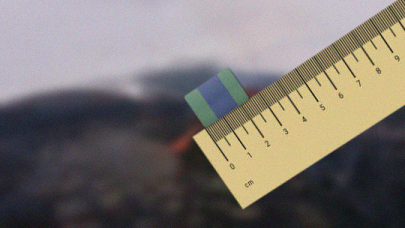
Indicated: 2.5cm
